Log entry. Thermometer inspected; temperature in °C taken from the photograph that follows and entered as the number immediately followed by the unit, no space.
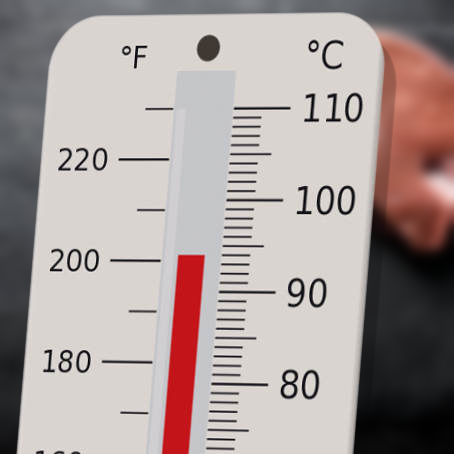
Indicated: 94°C
